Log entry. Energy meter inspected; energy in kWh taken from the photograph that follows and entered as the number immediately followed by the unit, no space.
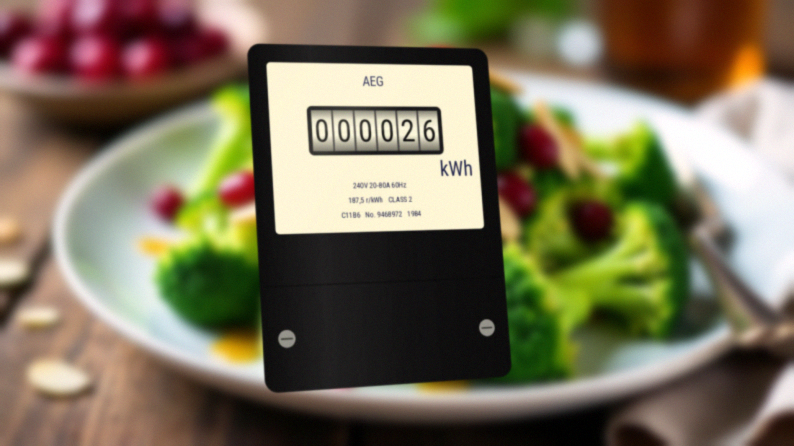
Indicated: 26kWh
